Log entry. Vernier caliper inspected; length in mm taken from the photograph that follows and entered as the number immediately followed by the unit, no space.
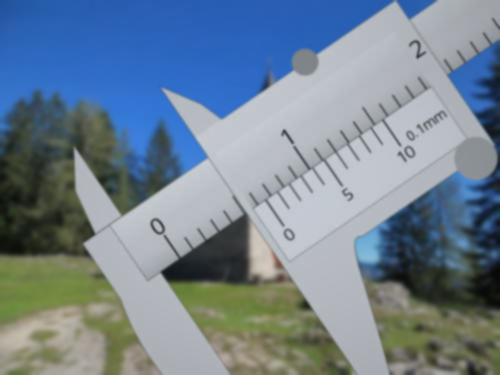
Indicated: 6.6mm
